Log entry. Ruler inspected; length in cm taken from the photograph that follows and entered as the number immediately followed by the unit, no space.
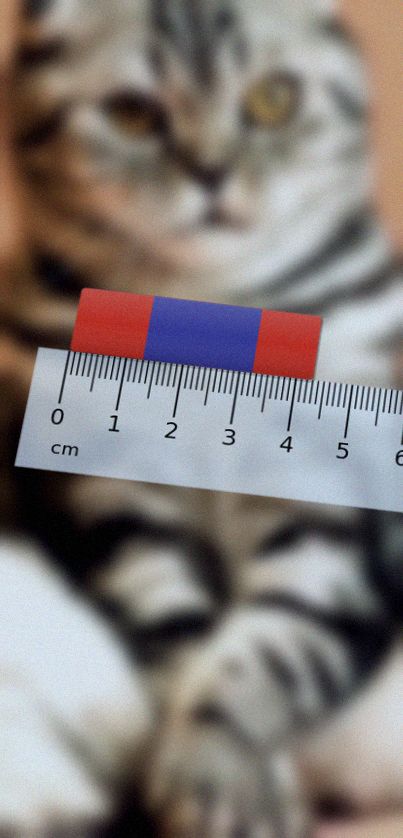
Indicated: 4.3cm
